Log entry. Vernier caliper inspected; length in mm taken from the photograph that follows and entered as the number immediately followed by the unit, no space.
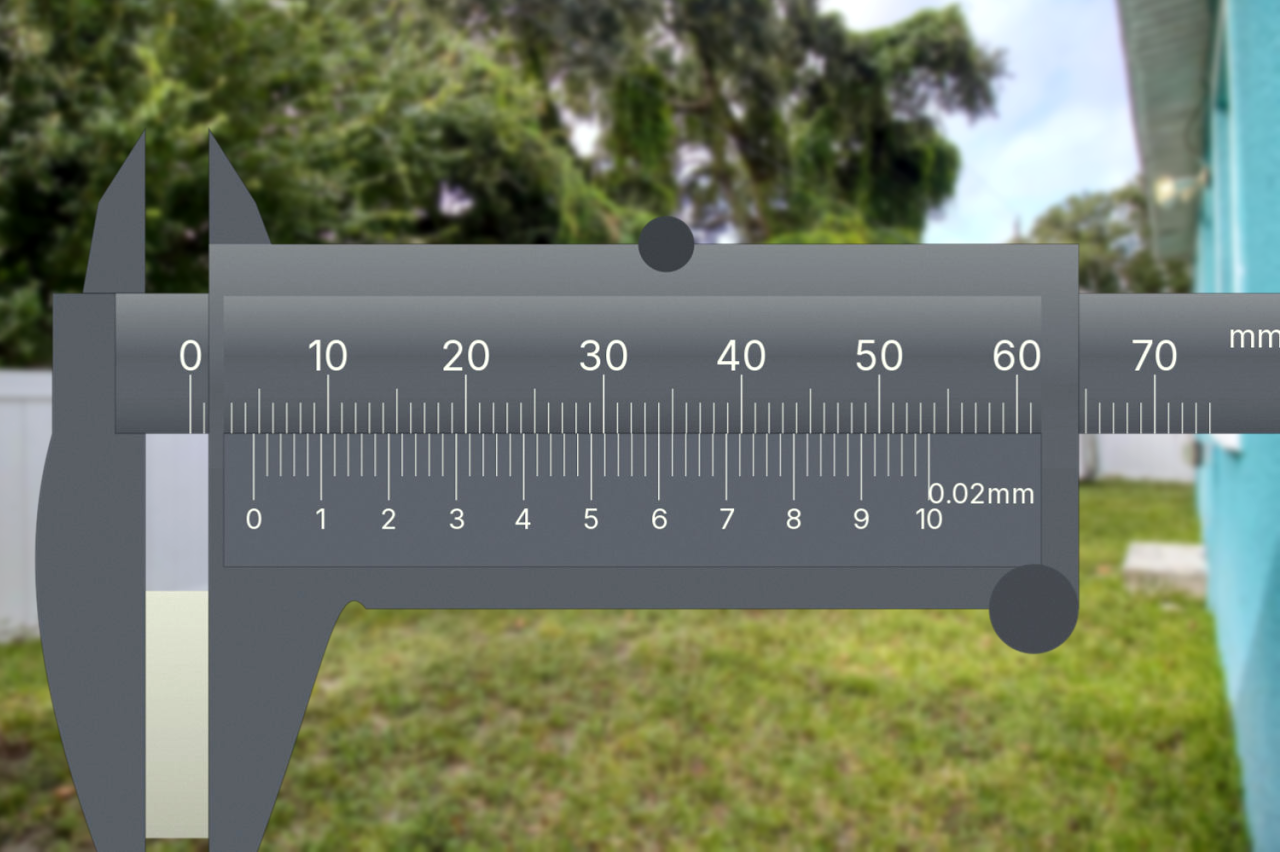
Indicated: 4.6mm
